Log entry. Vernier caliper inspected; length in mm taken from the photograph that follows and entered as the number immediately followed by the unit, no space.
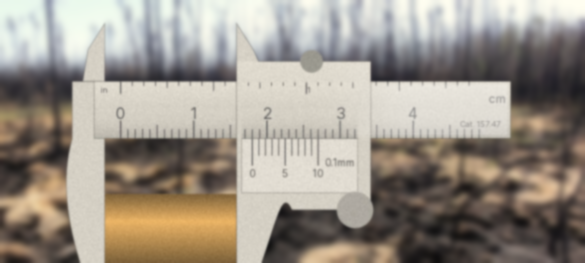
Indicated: 18.0mm
